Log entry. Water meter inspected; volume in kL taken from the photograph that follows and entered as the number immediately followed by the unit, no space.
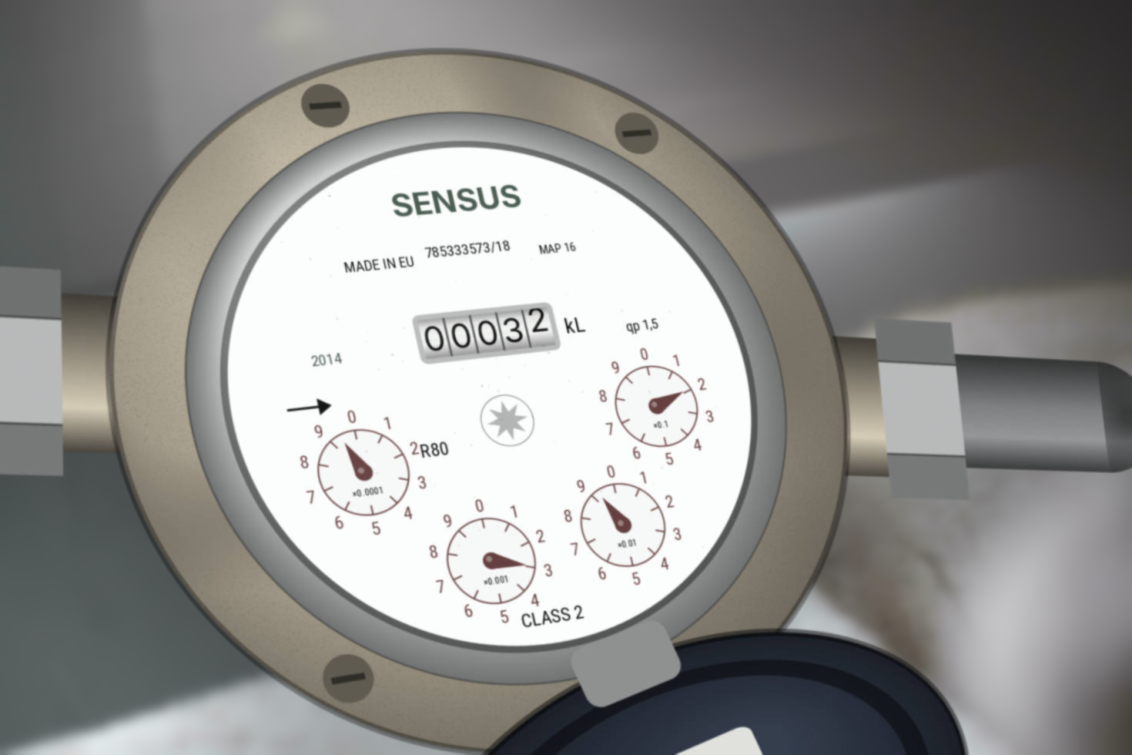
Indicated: 32.1929kL
